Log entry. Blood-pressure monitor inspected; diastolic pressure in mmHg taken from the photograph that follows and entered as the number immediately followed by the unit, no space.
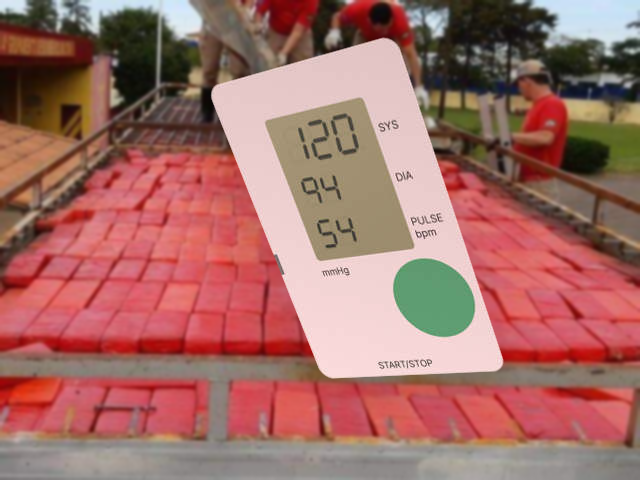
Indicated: 94mmHg
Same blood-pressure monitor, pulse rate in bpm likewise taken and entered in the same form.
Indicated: 54bpm
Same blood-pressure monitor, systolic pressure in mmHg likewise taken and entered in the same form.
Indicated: 120mmHg
